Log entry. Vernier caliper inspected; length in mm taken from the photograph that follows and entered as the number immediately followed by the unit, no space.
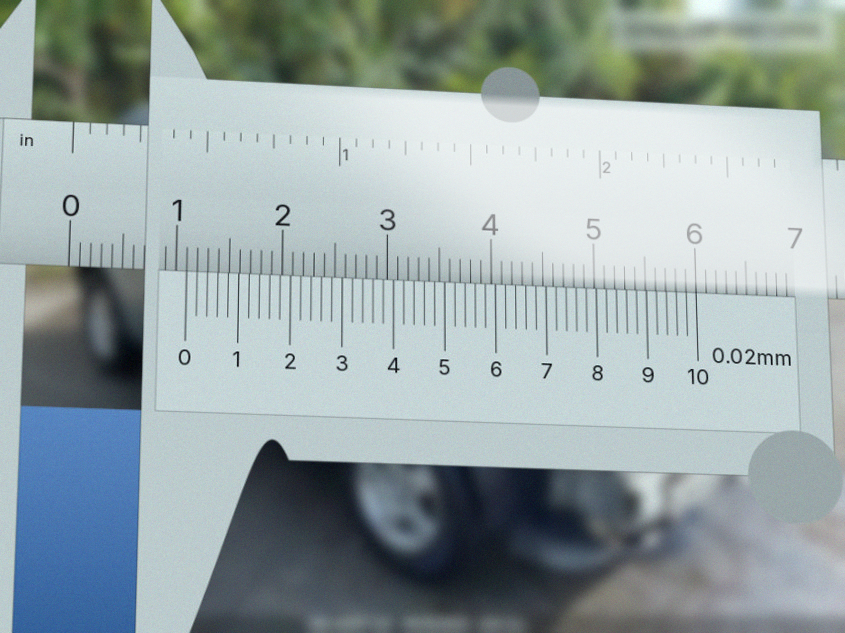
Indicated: 11.0mm
